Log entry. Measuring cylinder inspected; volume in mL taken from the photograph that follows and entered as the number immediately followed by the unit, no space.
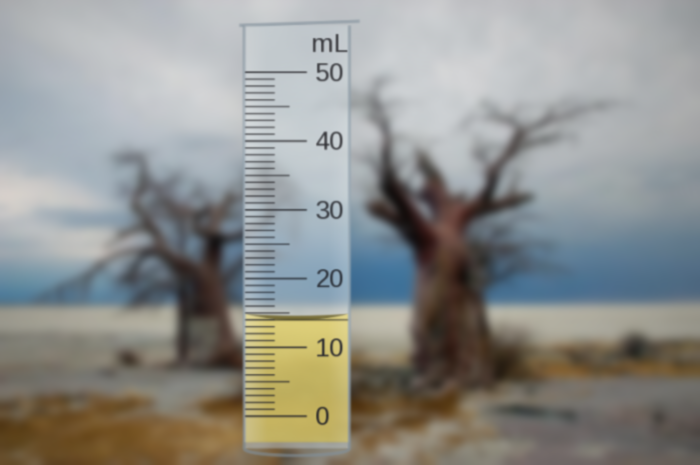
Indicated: 14mL
